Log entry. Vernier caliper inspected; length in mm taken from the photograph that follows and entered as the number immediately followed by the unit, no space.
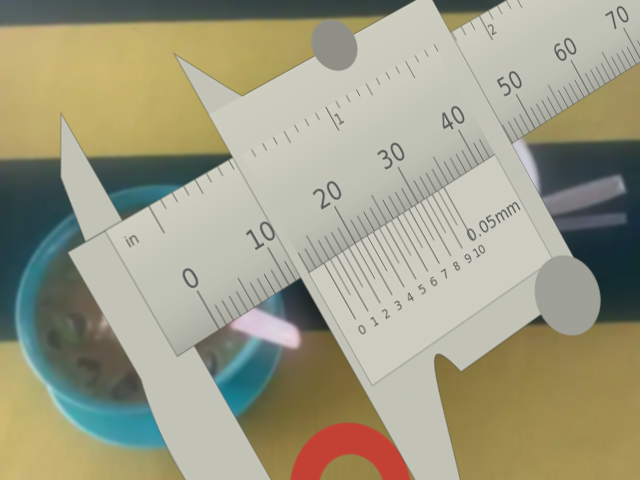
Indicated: 15.2mm
